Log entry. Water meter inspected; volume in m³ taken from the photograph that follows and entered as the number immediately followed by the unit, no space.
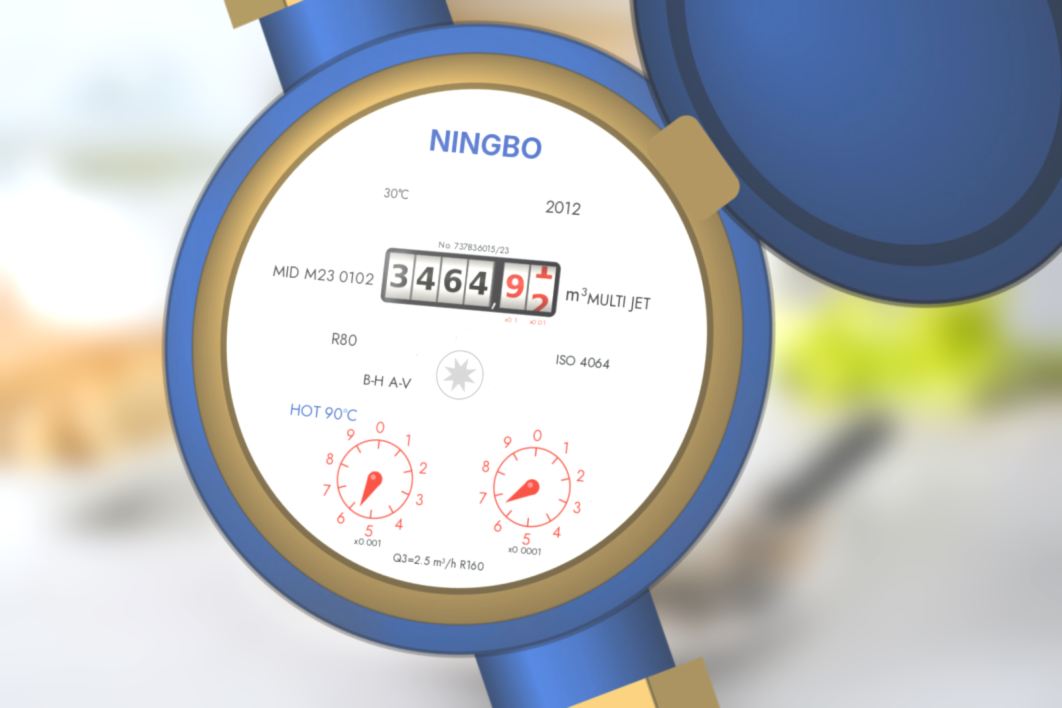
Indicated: 3464.9156m³
